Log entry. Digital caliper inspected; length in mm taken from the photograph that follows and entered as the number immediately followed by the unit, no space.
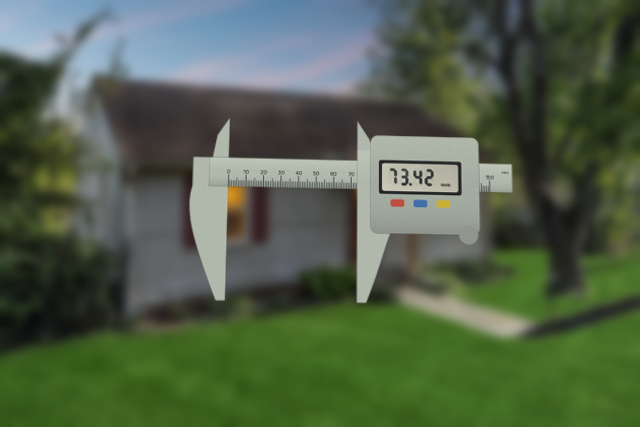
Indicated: 73.42mm
